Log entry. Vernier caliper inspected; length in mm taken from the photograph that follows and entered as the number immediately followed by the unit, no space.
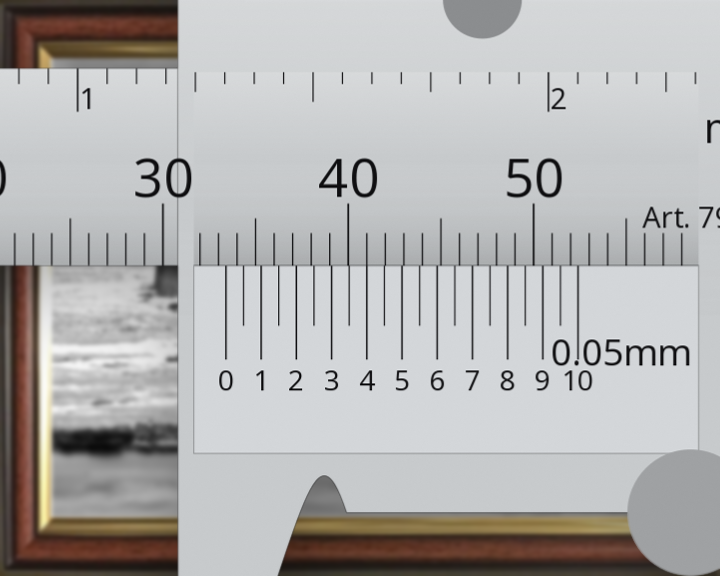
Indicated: 33.4mm
